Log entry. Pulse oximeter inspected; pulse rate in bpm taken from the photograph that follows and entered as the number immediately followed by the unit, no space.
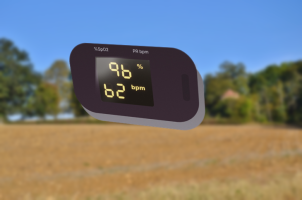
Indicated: 62bpm
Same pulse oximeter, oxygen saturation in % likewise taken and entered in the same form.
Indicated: 96%
